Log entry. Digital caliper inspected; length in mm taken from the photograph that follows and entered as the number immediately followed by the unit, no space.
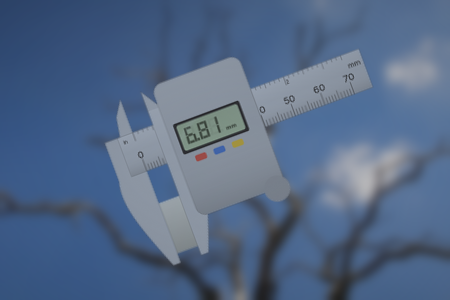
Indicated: 6.81mm
